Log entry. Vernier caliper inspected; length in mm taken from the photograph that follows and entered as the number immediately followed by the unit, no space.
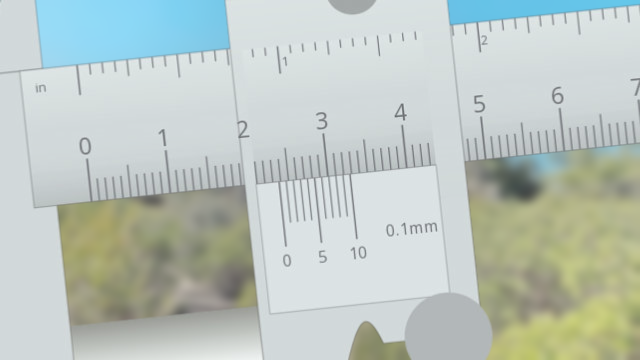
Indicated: 23.8mm
